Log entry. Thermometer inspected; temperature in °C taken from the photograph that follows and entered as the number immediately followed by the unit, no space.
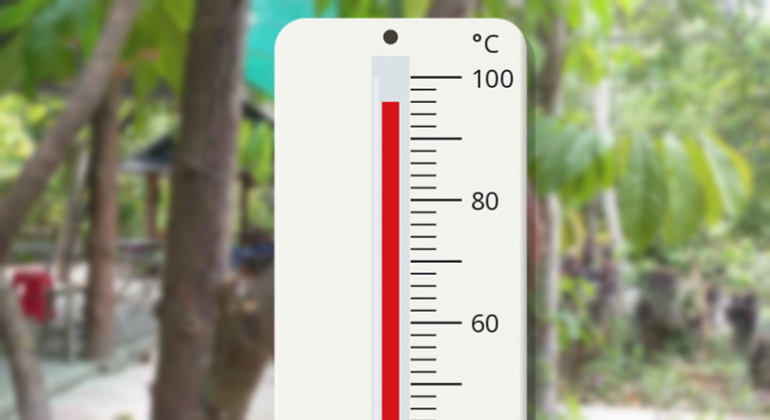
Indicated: 96°C
